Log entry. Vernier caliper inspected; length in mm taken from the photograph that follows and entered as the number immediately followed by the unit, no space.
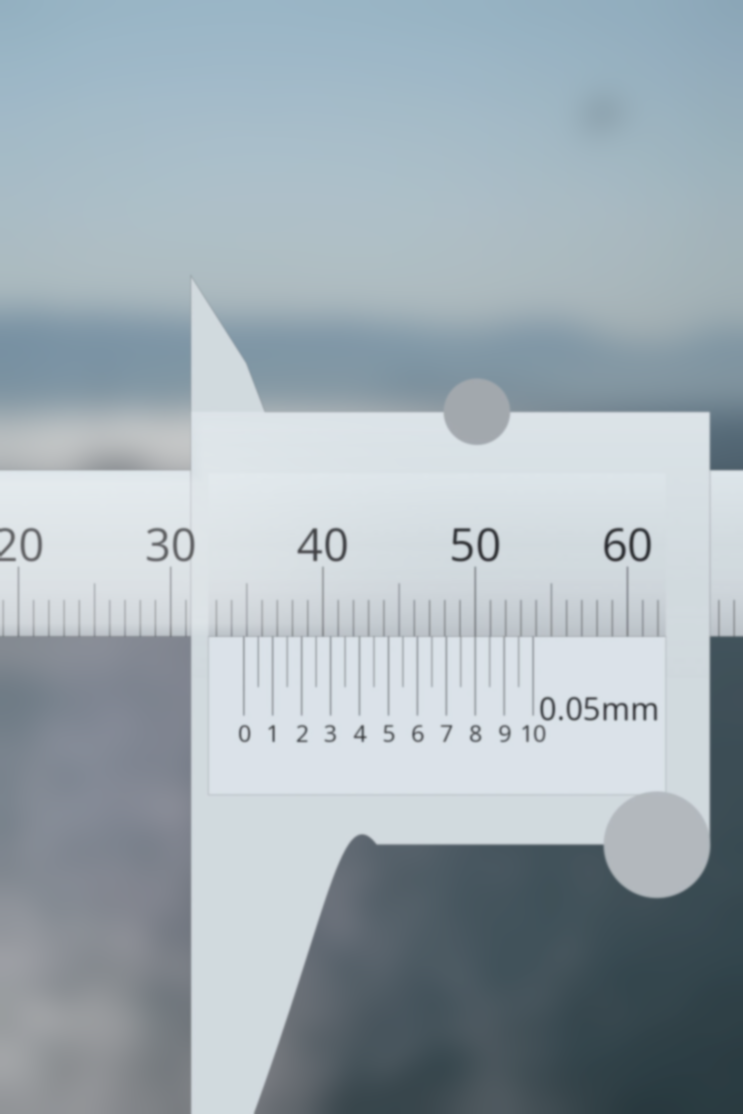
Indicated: 34.8mm
